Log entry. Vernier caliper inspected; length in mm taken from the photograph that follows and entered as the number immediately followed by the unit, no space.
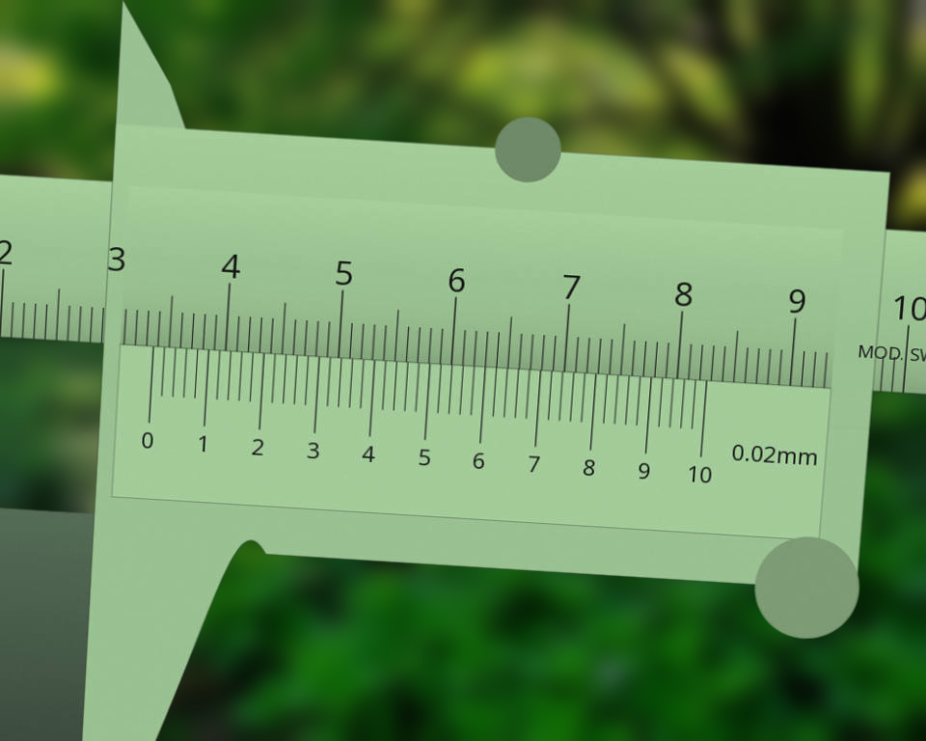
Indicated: 33.6mm
